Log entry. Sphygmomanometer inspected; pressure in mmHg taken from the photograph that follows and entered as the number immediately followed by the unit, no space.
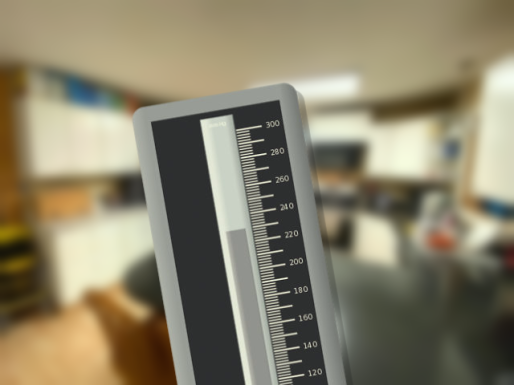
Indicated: 230mmHg
